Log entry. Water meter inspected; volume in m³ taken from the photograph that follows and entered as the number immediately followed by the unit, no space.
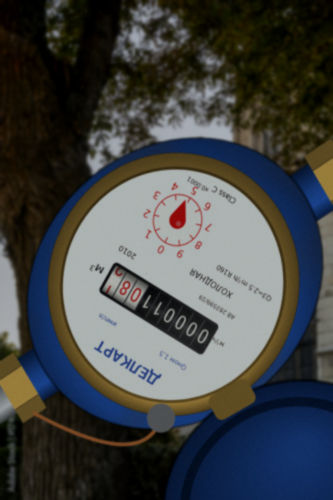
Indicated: 11.0814m³
